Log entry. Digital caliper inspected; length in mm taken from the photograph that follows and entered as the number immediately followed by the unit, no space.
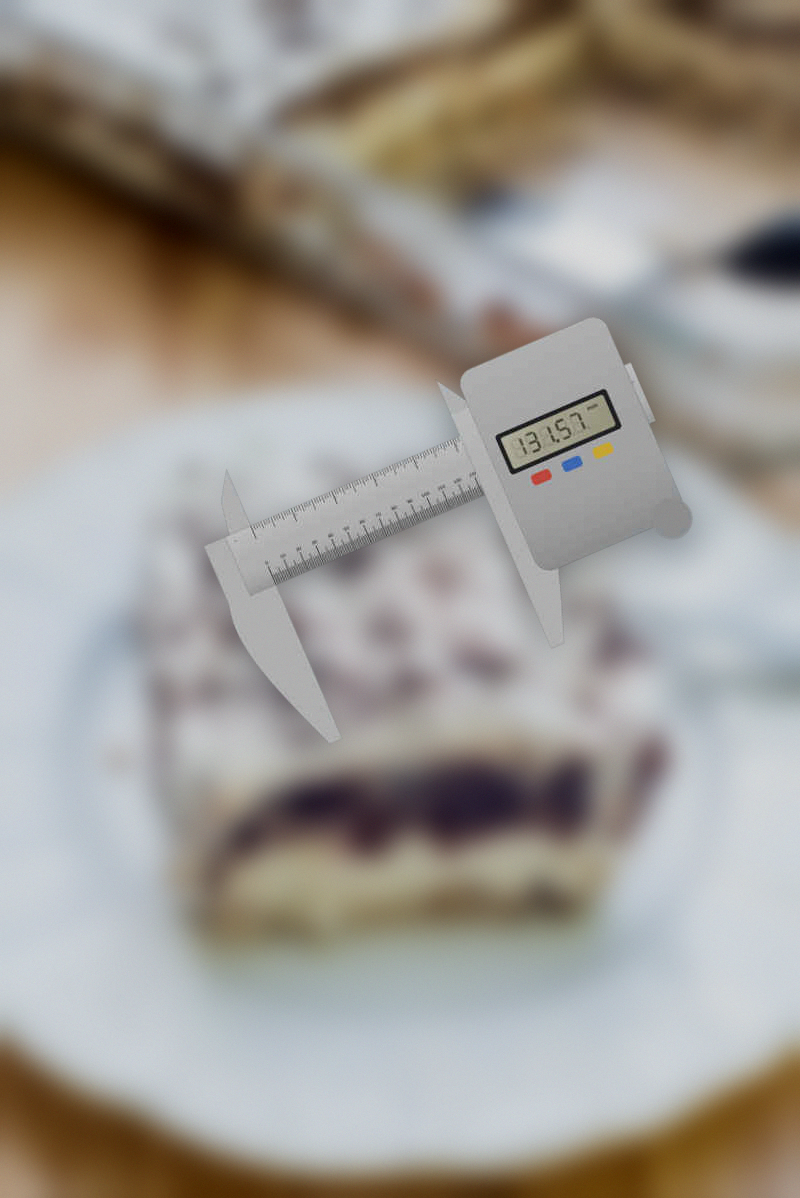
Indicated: 131.57mm
